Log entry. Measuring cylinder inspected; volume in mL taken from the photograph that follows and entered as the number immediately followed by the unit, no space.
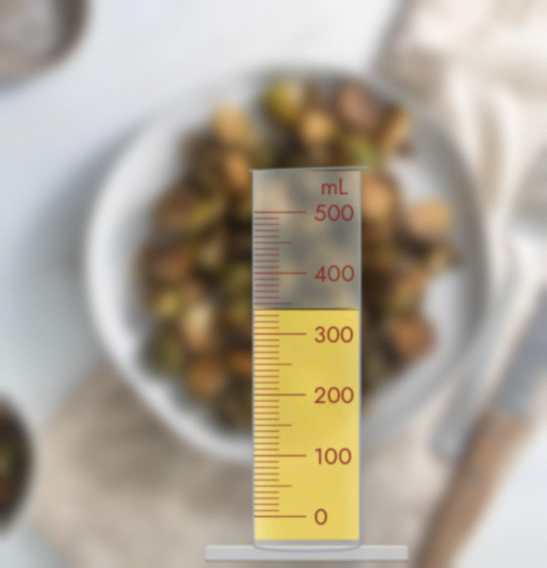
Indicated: 340mL
